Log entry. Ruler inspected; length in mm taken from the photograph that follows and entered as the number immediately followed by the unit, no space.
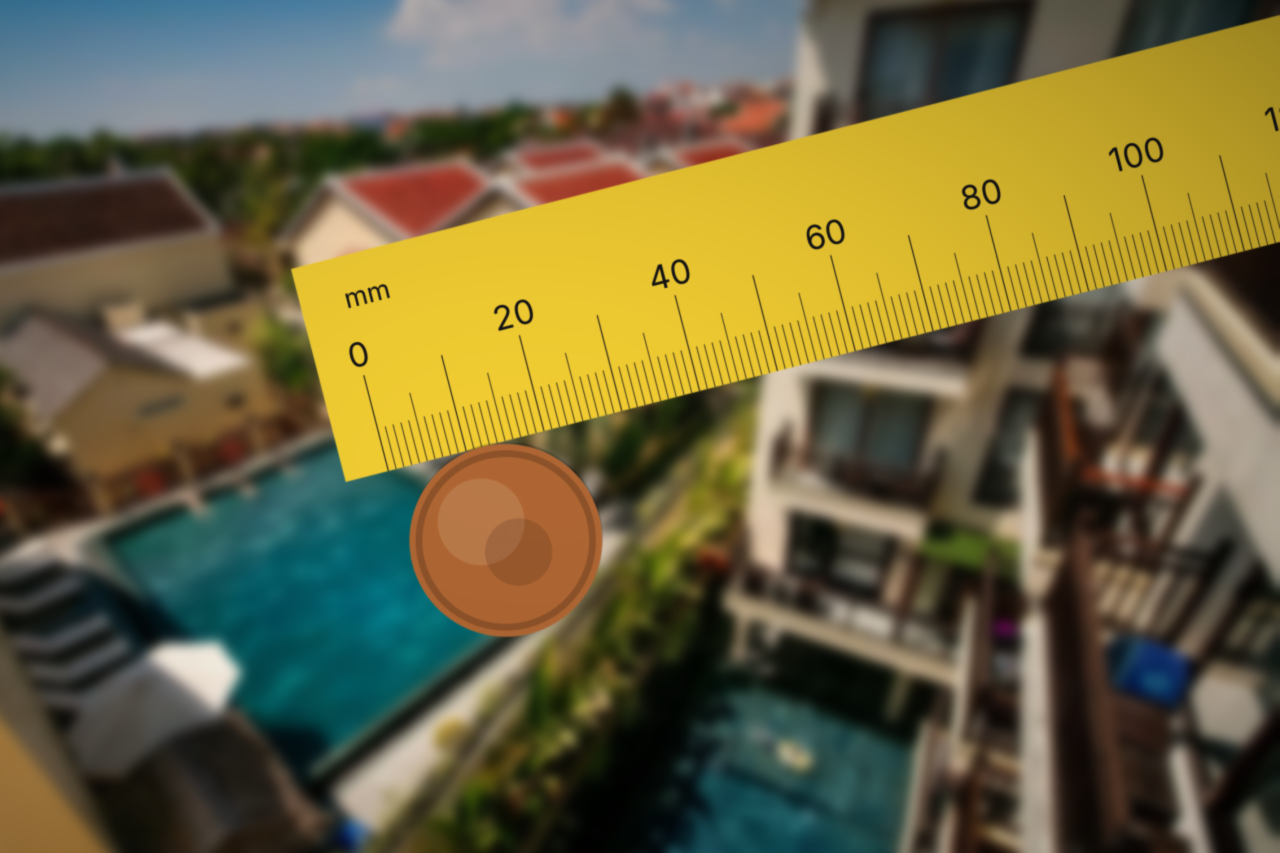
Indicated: 24mm
